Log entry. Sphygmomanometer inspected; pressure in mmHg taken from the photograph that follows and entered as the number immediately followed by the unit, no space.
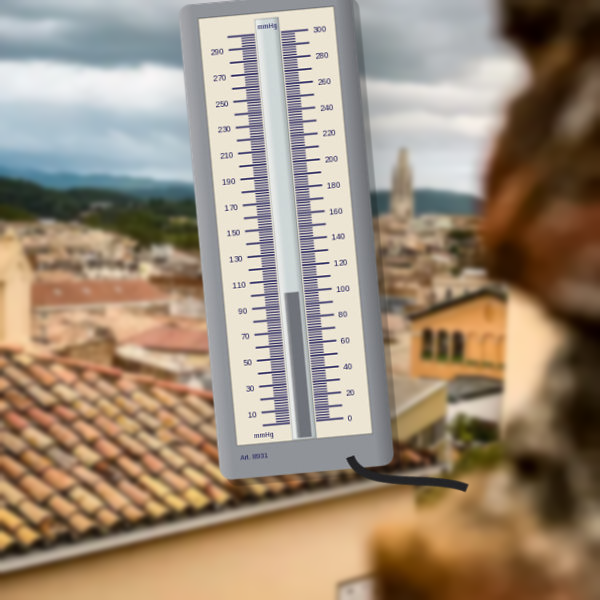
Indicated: 100mmHg
